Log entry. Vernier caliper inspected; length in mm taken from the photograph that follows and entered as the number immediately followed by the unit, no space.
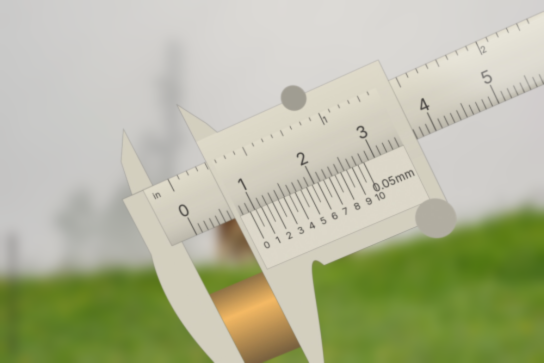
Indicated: 9.2mm
